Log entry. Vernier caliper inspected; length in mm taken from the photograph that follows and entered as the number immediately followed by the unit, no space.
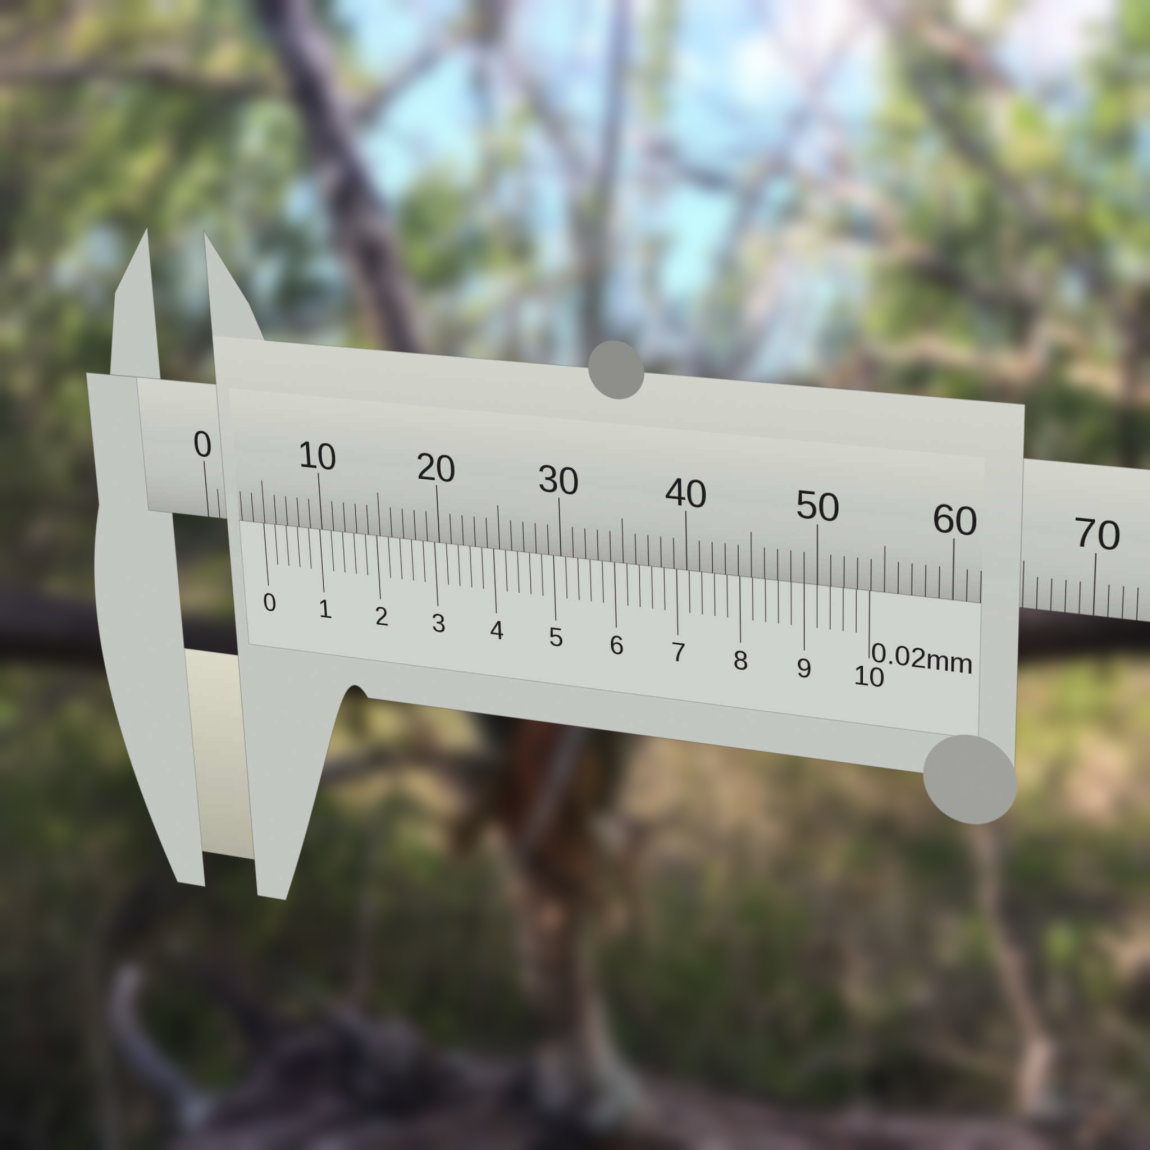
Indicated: 4.9mm
